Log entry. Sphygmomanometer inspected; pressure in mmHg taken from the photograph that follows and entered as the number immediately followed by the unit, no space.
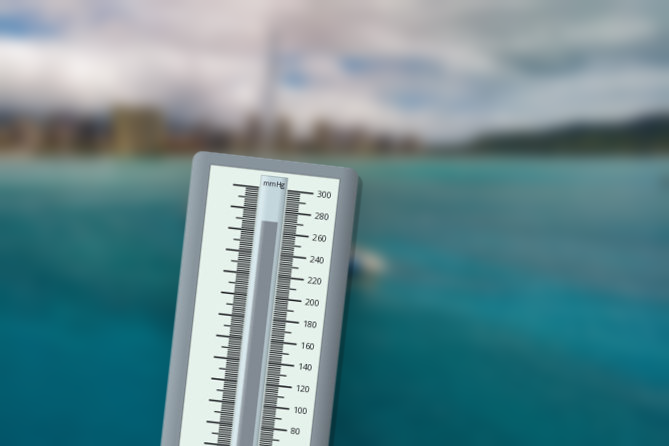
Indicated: 270mmHg
